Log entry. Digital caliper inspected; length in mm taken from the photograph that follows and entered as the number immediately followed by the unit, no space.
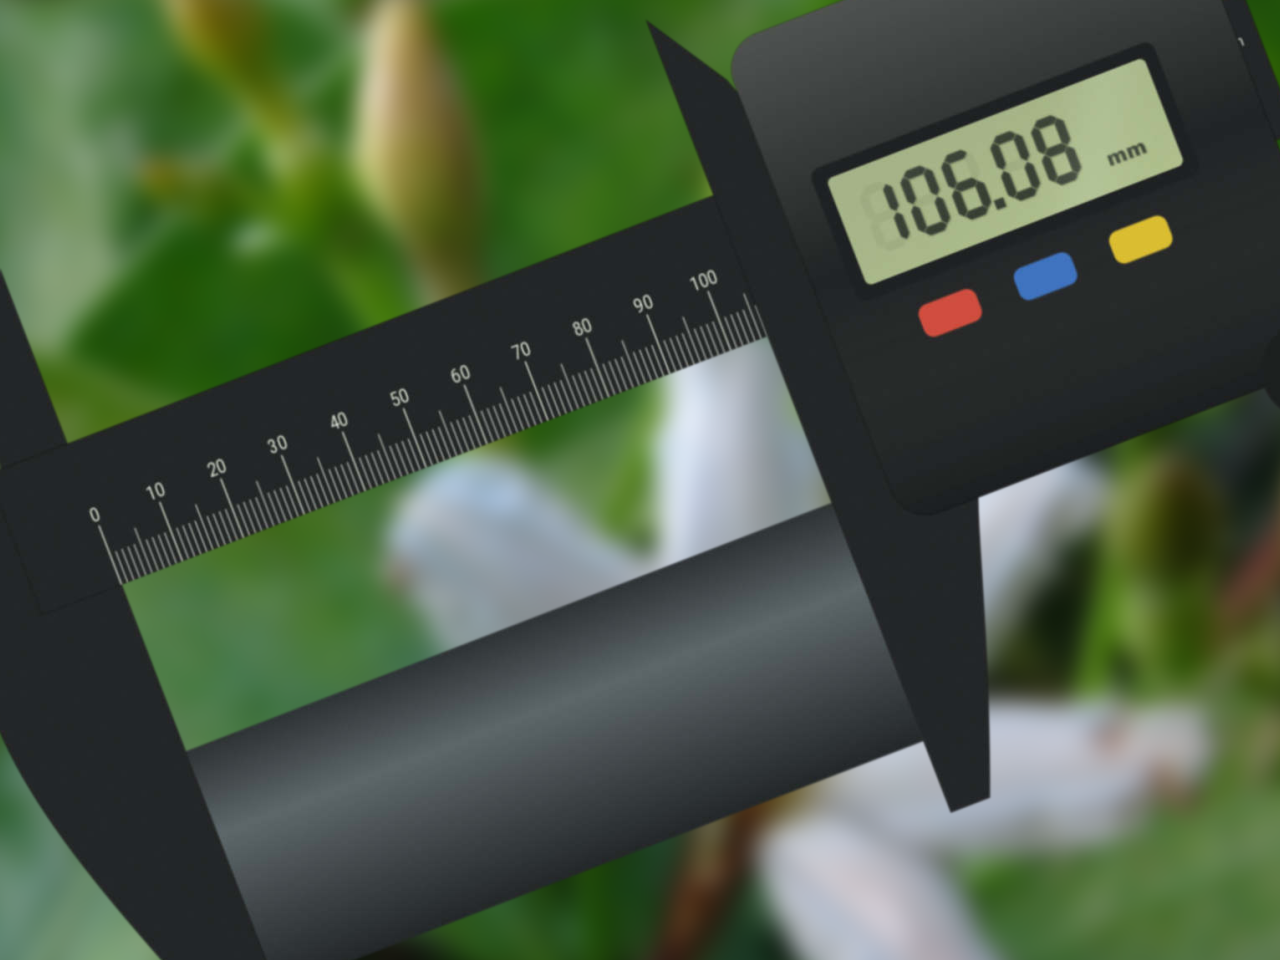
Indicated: 106.08mm
